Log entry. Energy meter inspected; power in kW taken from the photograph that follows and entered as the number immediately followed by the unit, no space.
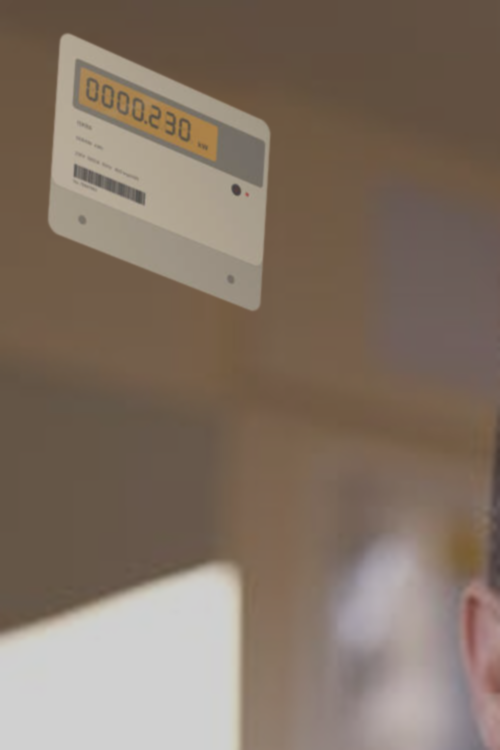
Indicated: 0.230kW
